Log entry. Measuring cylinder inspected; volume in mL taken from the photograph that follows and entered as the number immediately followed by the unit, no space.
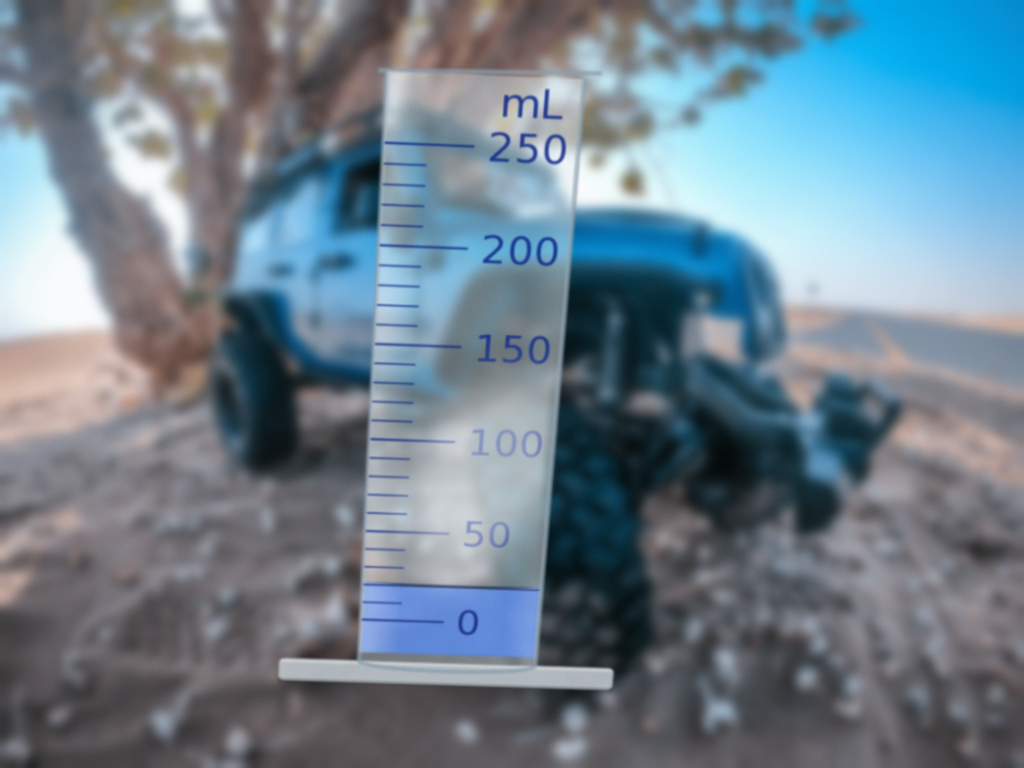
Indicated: 20mL
